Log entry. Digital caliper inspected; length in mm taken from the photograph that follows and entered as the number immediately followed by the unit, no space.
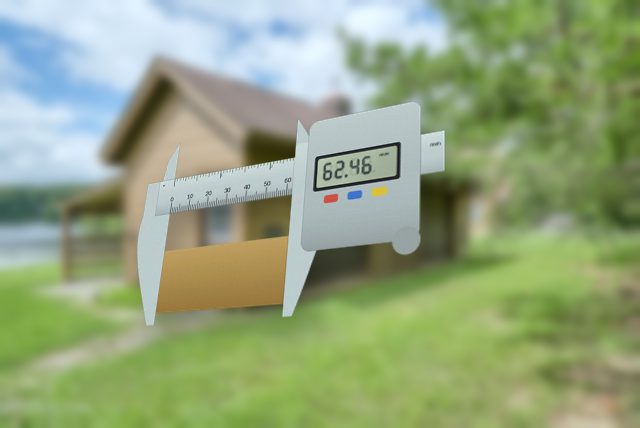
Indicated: 62.46mm
